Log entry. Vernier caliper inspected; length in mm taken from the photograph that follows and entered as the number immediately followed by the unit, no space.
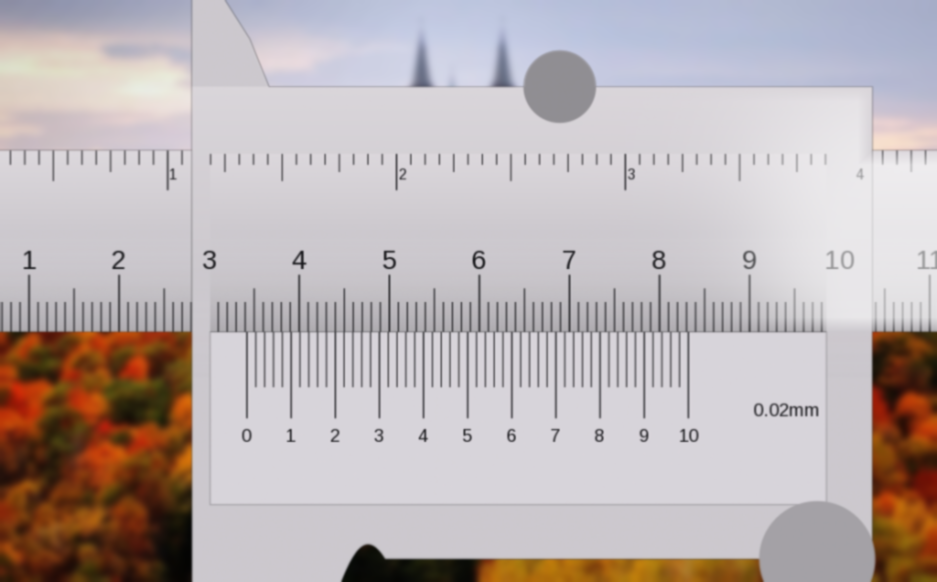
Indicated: 34.2mm
